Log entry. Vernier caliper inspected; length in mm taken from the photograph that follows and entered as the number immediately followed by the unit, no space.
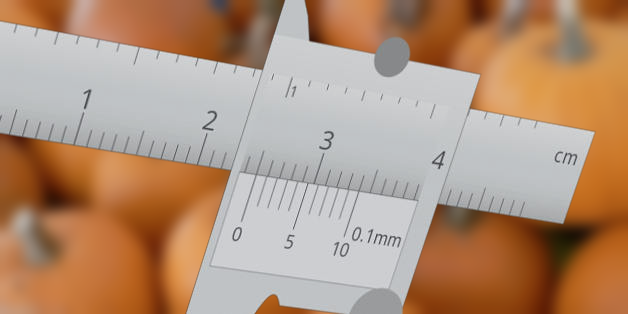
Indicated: 25.0mm
